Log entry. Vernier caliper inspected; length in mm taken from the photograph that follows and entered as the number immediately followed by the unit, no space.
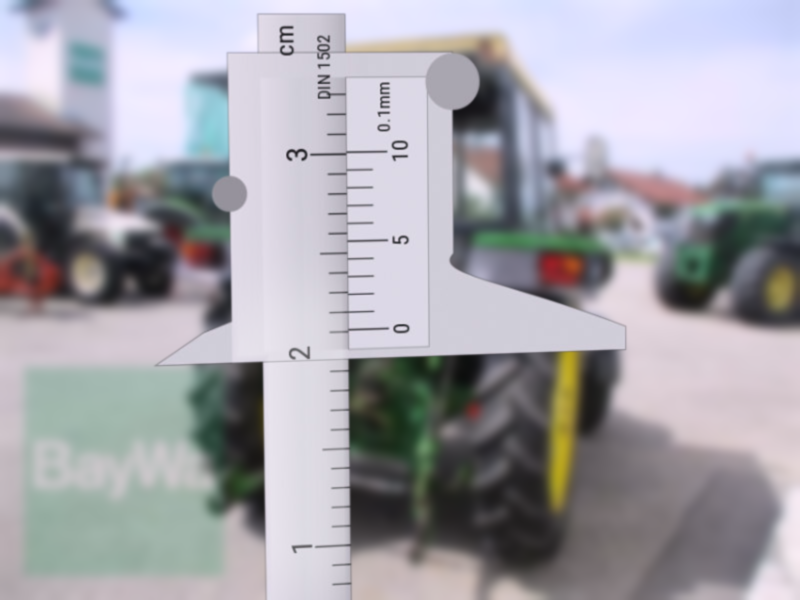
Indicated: 21.1mm
